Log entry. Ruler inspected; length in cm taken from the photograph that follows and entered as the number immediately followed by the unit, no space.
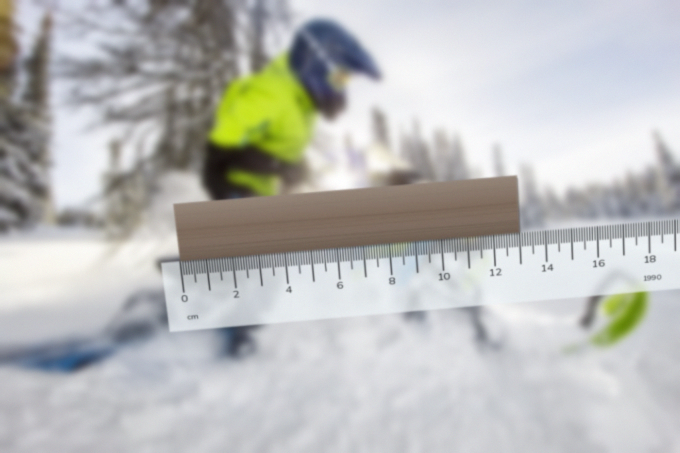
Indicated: 13cm
